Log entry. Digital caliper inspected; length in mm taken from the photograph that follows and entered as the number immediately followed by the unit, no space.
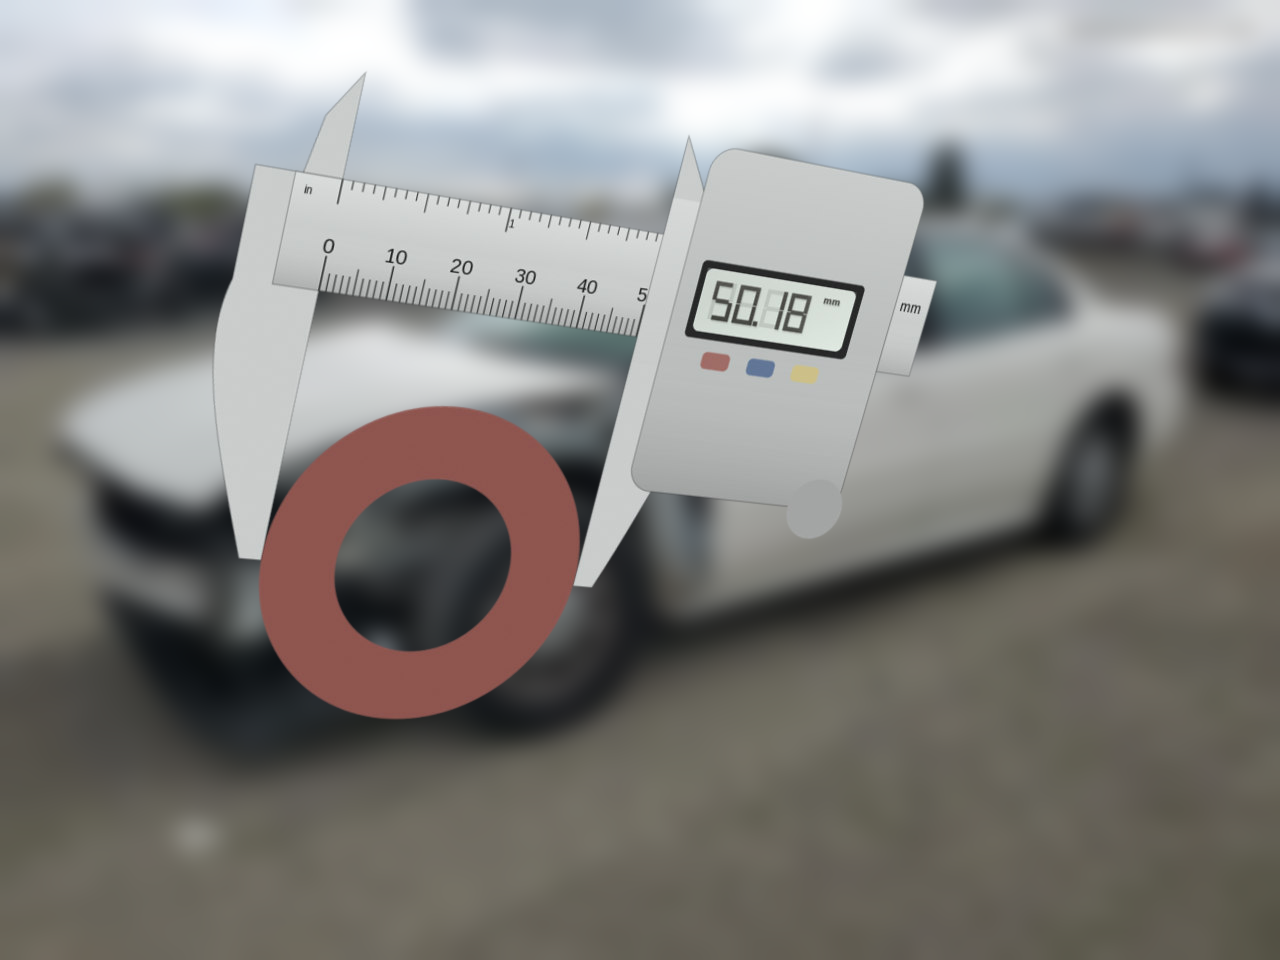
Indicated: 50.18mm
